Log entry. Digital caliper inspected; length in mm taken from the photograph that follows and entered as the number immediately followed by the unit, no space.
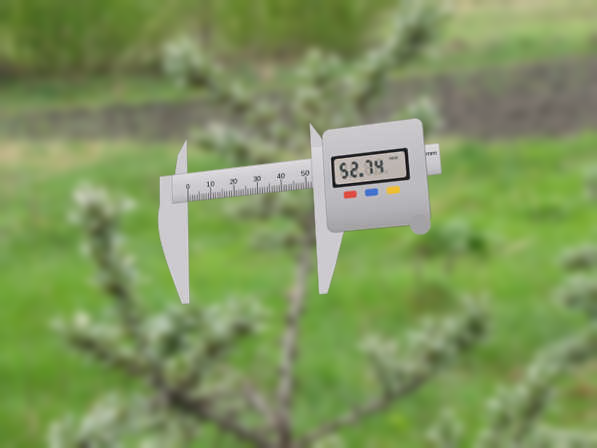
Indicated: 52.74mm
